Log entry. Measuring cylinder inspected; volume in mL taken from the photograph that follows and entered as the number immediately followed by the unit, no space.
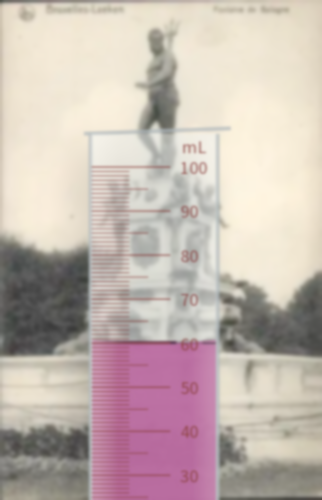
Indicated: 60mL
